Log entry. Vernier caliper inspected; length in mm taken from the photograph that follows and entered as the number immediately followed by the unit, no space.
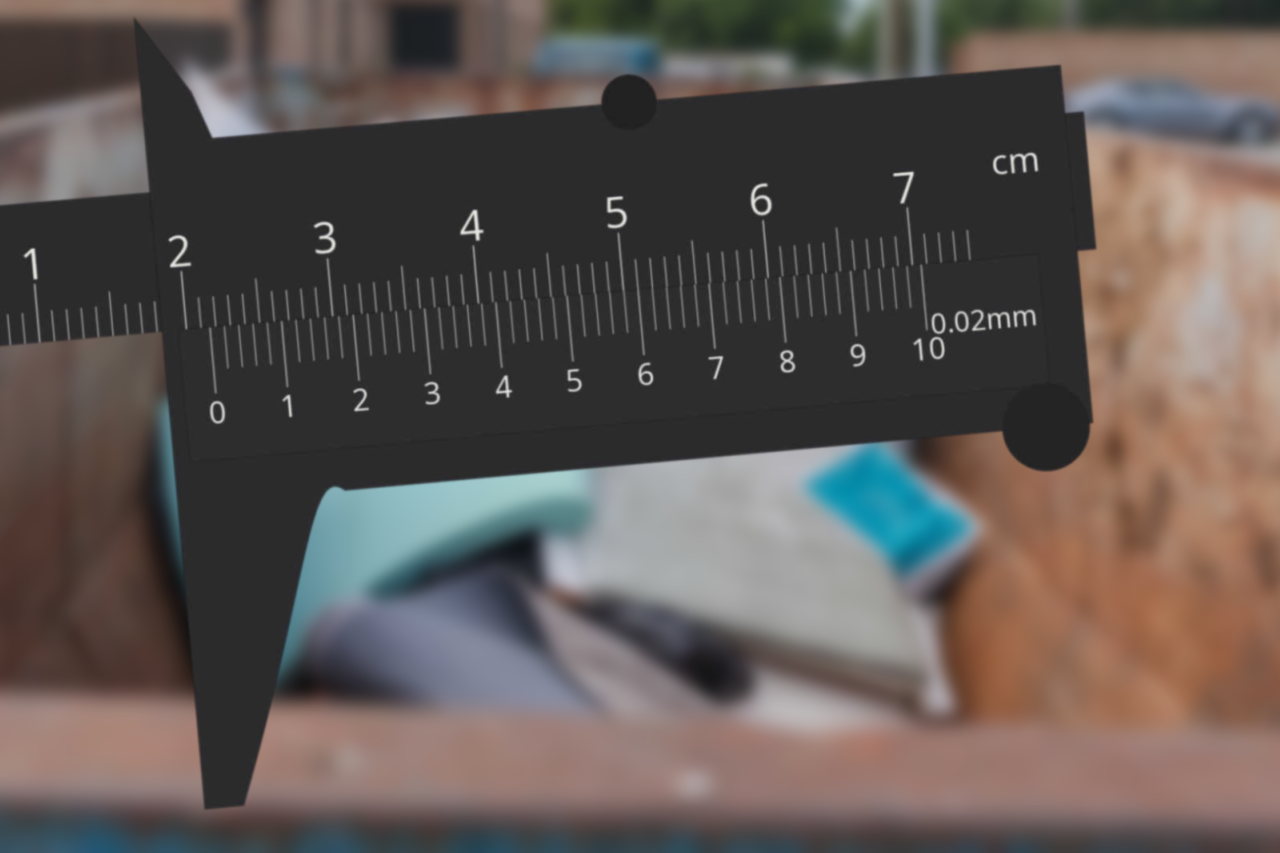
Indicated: 21.6mm
